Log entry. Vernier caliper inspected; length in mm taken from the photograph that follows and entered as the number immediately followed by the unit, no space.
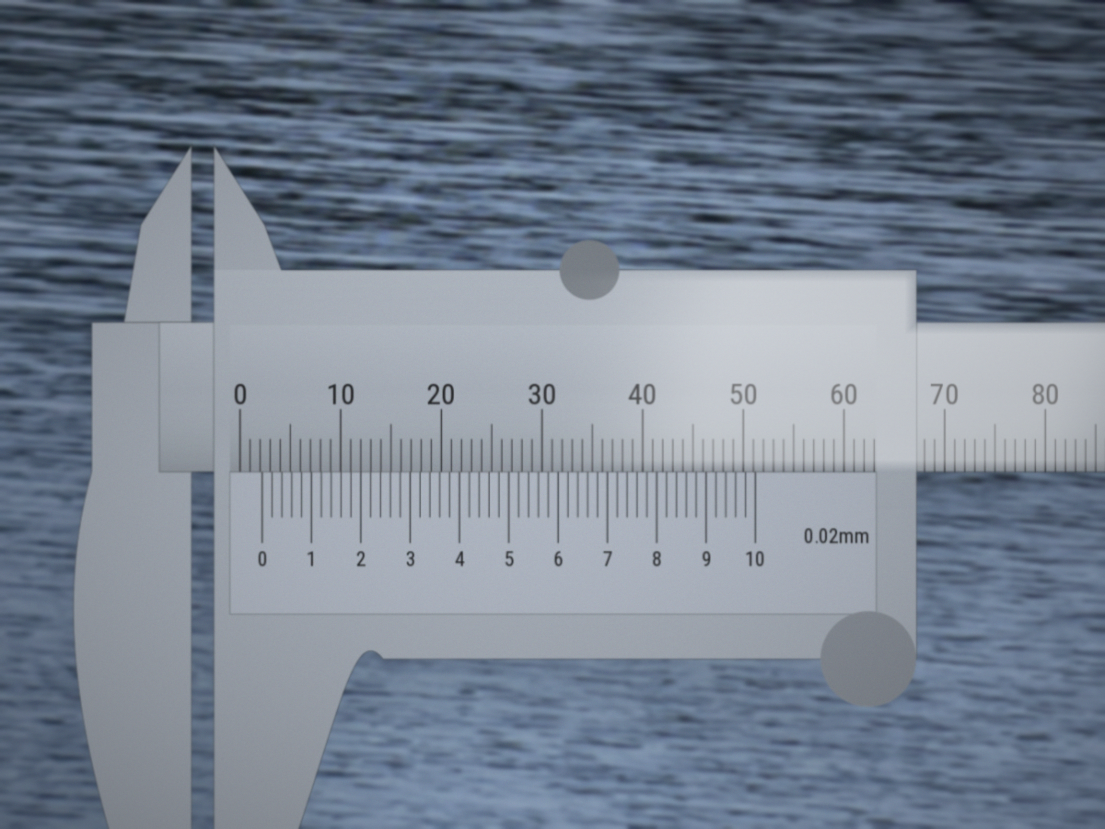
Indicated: 2.2mm
